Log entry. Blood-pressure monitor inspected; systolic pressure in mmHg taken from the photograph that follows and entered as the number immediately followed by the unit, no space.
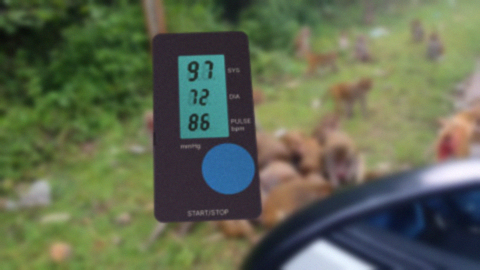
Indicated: 97mmHg
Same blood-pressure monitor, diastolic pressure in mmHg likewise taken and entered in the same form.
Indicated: 72mmHg
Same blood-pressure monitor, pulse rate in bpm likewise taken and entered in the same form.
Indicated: 86bpm
